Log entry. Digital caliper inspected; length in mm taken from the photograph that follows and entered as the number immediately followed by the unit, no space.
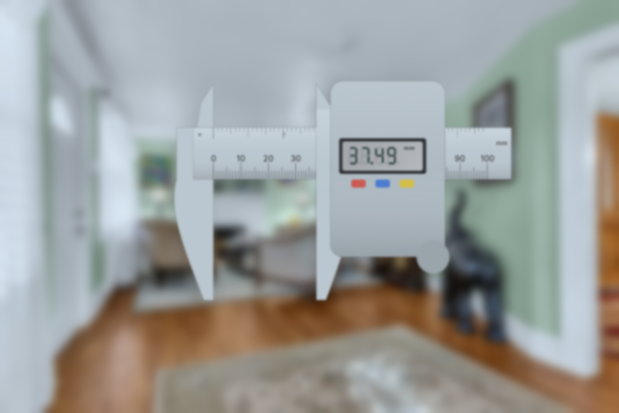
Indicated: 37.49mm
